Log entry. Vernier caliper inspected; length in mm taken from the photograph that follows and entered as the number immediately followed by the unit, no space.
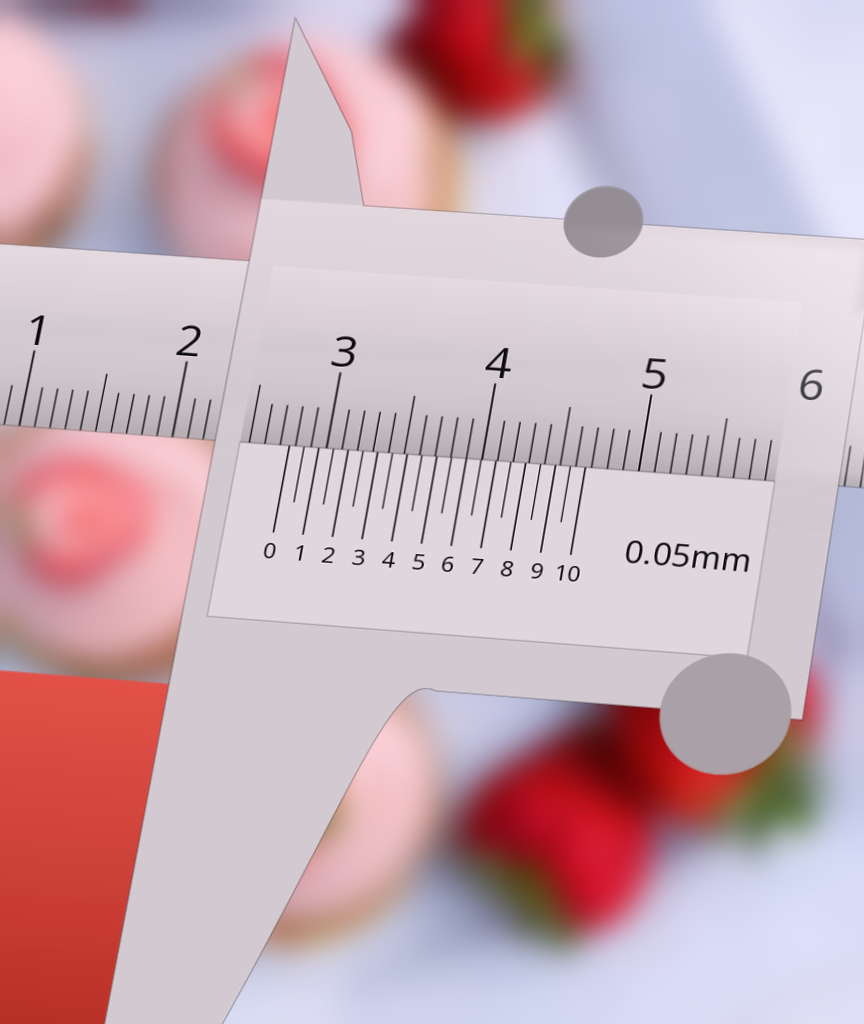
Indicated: 27.6mm
